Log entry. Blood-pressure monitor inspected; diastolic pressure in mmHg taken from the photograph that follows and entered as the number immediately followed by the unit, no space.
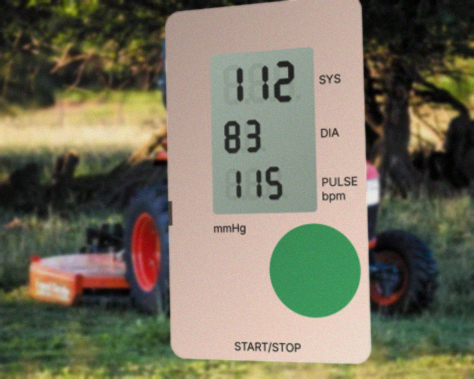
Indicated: 83mmHg
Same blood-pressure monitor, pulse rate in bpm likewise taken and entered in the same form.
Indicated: 115bpm
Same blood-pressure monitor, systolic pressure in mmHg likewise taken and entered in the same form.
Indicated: 112mmHg
